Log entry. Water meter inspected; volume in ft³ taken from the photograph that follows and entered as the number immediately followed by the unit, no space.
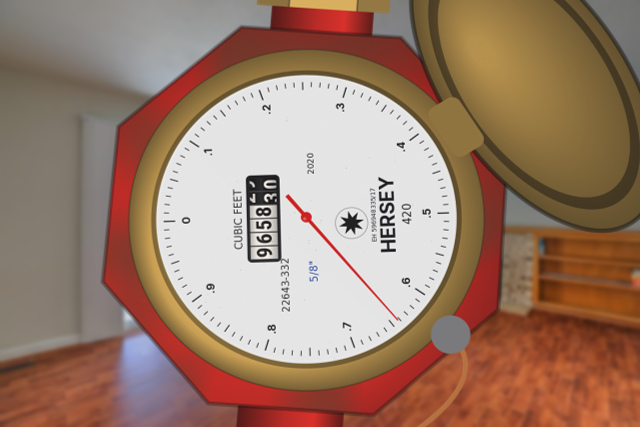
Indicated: 965829.64ft³
